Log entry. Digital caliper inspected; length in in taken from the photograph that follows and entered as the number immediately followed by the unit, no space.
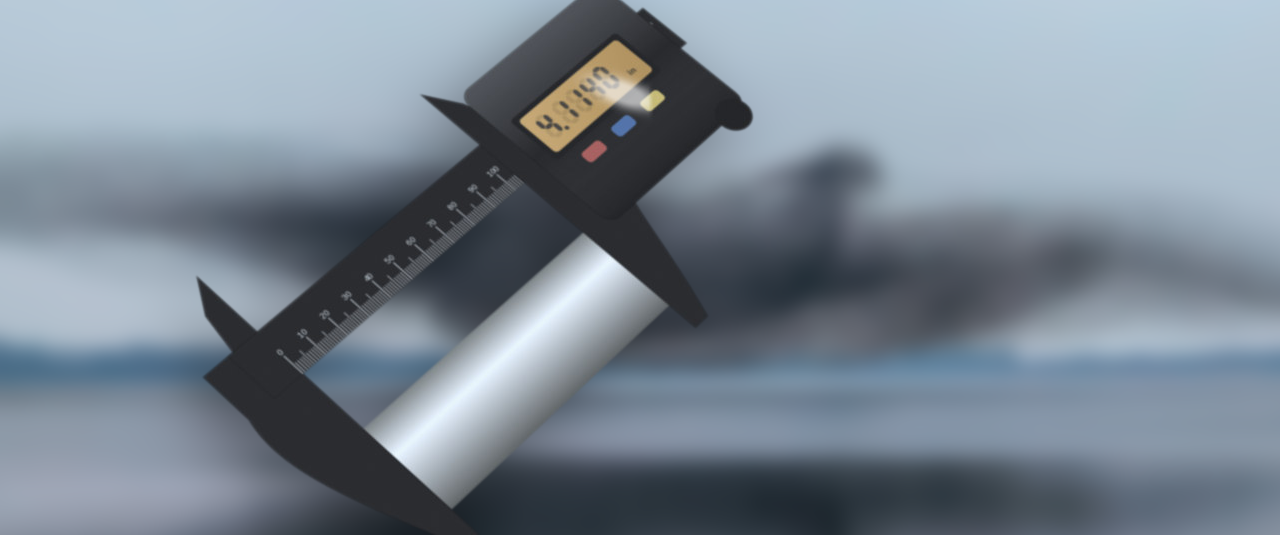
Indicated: 4.1140in
